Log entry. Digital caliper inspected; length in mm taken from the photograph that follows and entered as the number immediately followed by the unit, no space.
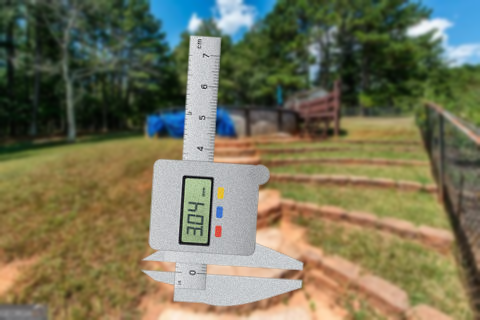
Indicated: 3.04mm
